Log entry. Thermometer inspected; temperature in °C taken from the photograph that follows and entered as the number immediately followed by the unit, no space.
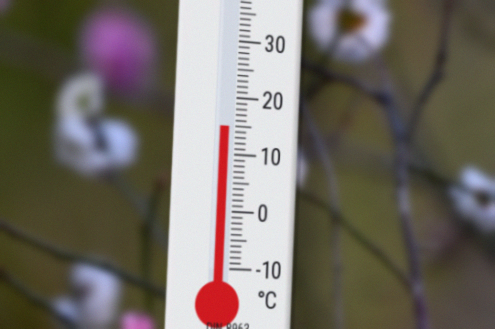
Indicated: 15°C
